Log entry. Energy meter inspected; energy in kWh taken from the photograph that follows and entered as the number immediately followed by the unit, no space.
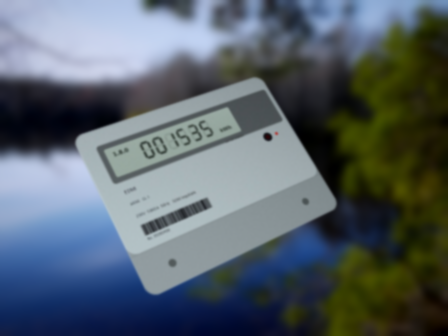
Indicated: 1535kWh
